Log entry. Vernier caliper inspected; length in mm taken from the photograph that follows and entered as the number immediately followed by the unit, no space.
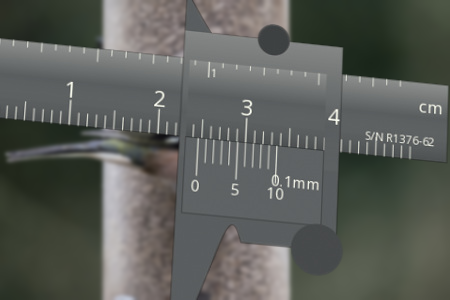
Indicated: 24.6mm
